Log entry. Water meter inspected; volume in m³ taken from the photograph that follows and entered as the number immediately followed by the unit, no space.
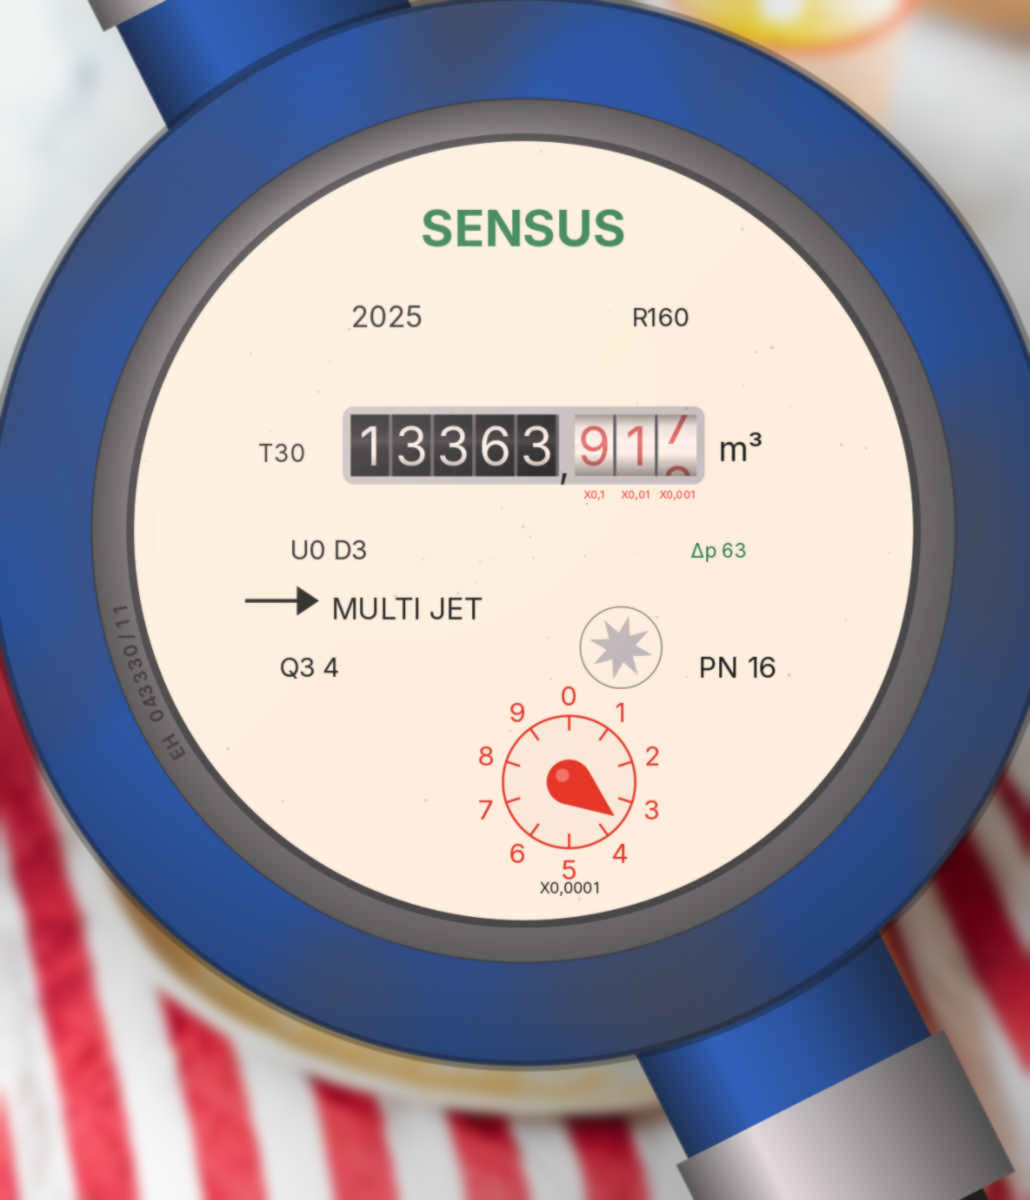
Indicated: 13363.9173m³
